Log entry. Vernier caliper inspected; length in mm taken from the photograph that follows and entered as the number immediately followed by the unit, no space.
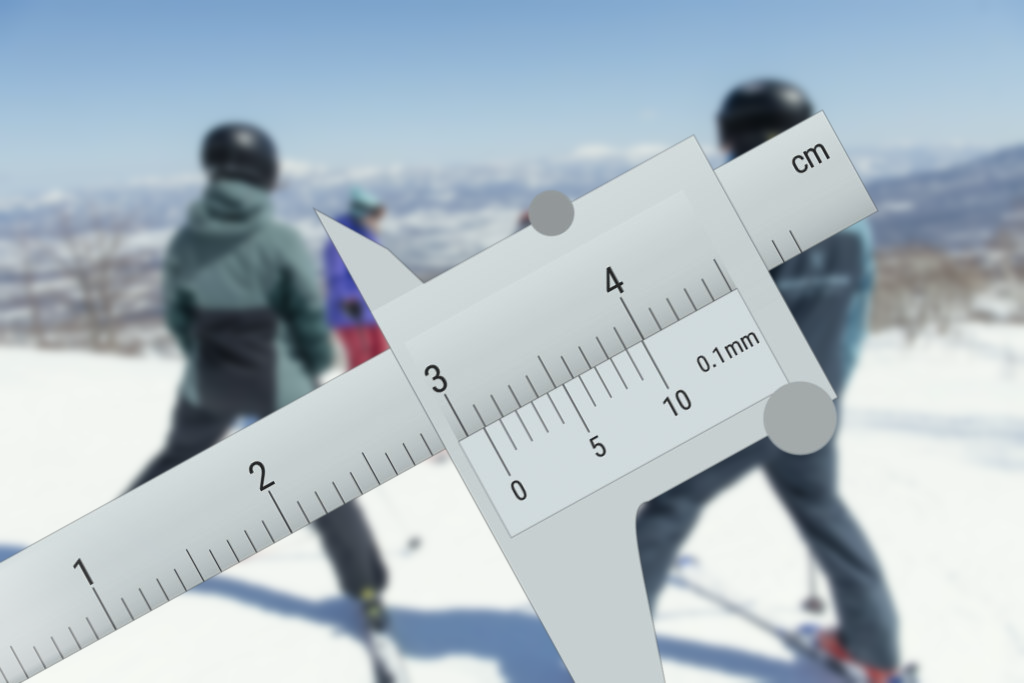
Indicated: 30.9mm
